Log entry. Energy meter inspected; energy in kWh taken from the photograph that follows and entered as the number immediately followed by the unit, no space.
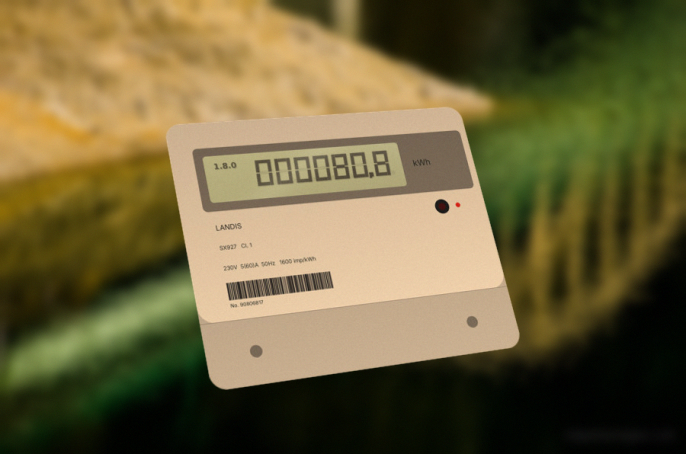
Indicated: 80.8kWh
